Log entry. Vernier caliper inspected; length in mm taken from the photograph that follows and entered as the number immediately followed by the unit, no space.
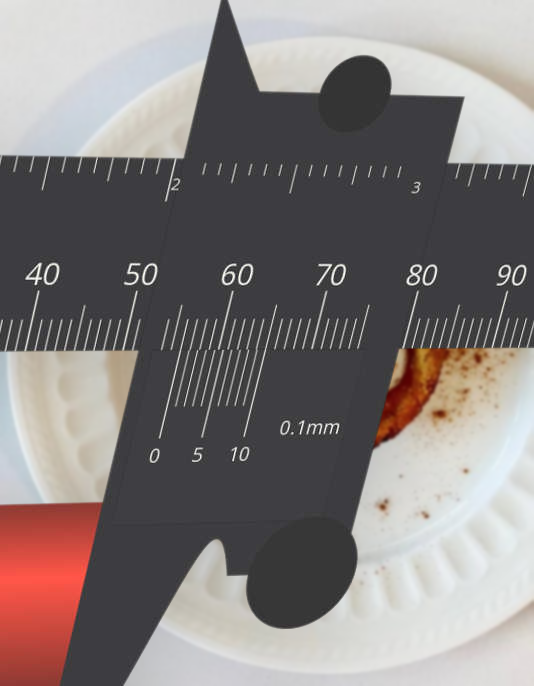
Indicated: 56.0mm
